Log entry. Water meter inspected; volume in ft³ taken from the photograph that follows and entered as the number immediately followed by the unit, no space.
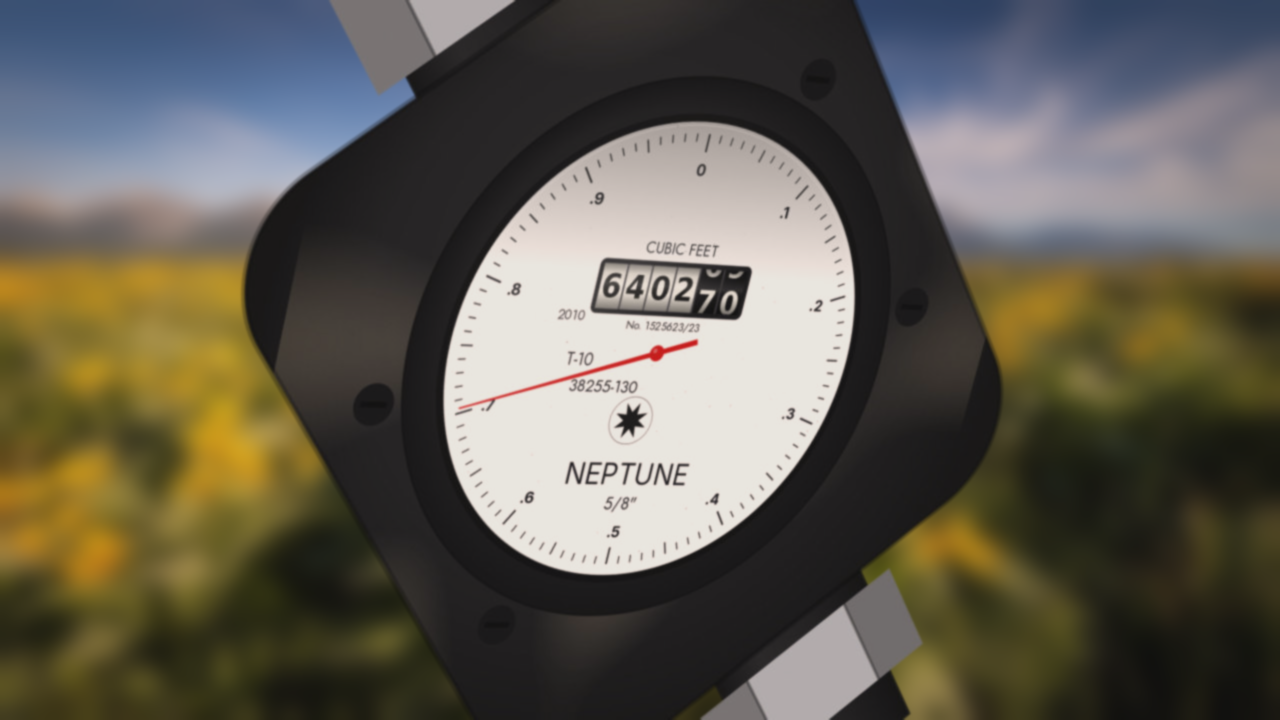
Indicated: 640269.70ft³
